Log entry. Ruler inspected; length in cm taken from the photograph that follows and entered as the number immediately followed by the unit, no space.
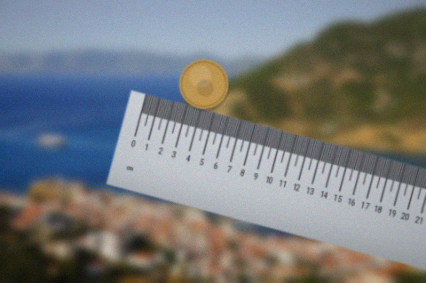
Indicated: 3.5cm
